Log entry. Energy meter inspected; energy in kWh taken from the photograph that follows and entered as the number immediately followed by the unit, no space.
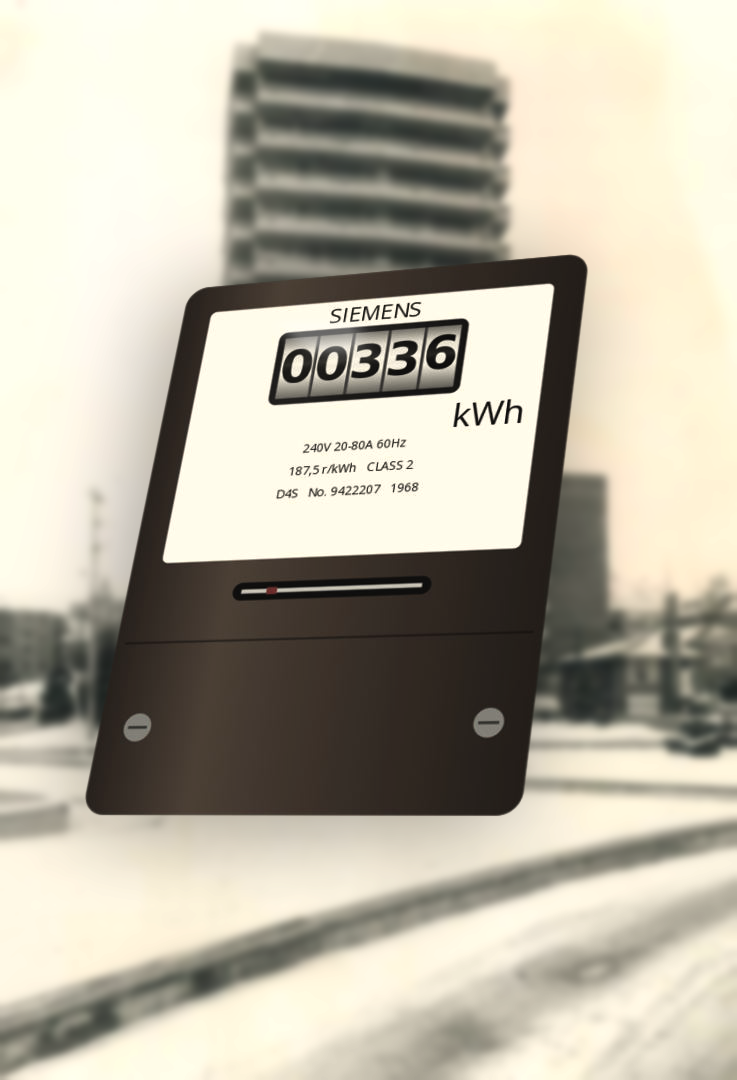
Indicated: 336kWh
